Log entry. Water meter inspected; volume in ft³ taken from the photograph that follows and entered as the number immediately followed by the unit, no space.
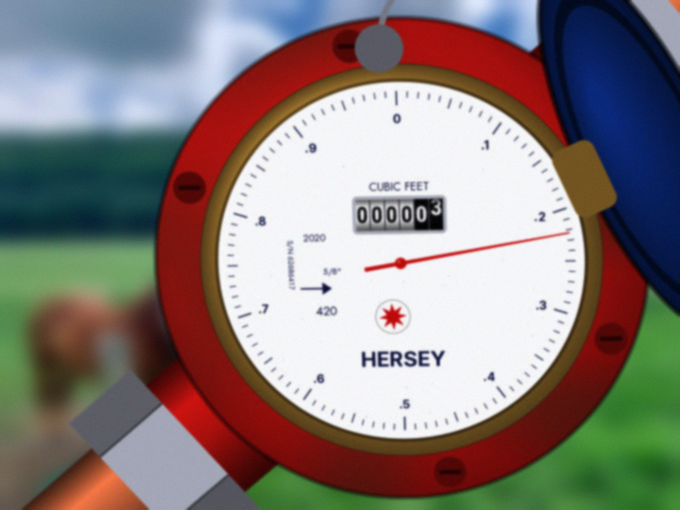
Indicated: 3.22ft³
